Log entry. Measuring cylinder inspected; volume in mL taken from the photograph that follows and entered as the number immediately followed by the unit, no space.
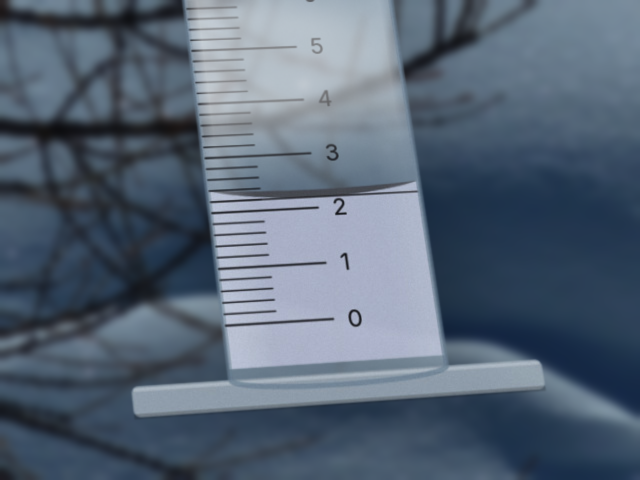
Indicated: 2.2mL
